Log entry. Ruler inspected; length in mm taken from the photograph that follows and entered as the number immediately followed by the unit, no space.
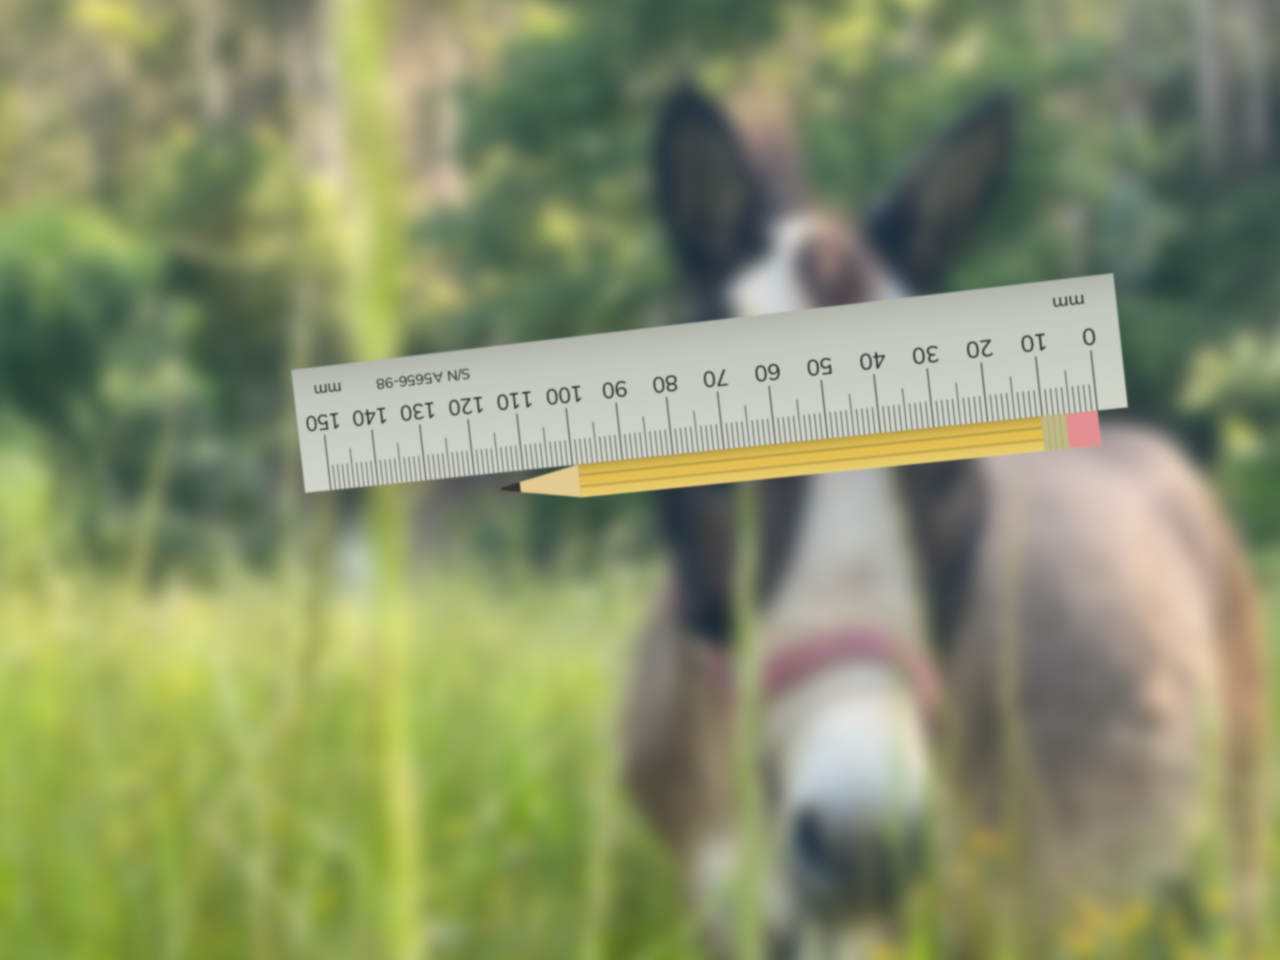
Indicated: 115mm
